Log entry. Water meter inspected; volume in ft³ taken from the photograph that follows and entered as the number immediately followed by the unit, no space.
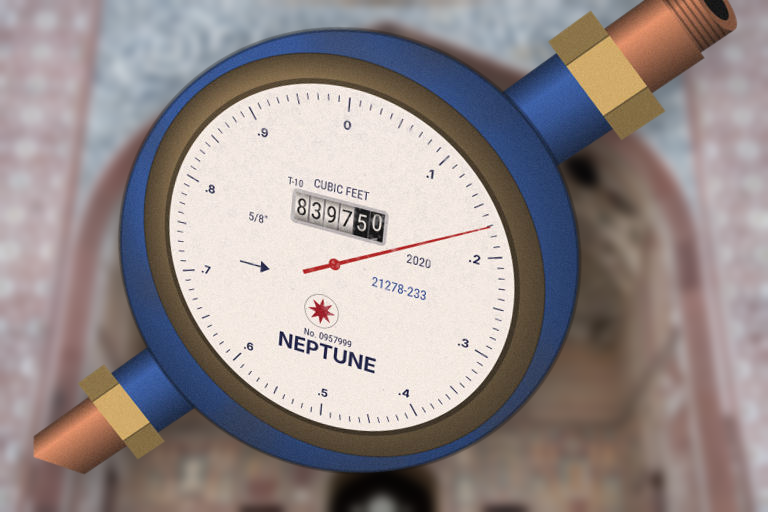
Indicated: 839750.17ft³
